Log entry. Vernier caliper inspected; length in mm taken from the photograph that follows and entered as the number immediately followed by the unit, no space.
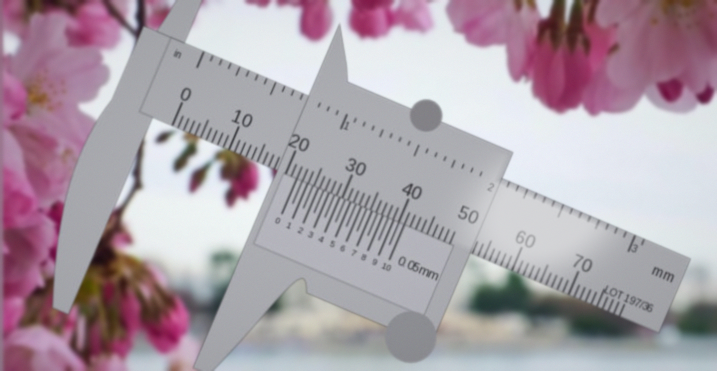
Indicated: 22.0mm
